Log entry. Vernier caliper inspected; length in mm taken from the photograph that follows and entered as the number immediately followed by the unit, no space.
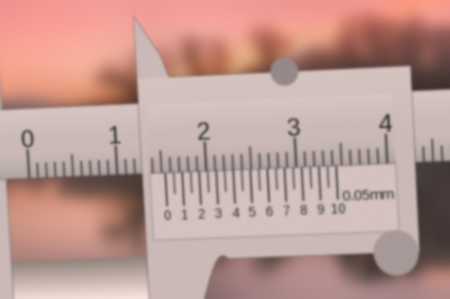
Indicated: 15.4mm
